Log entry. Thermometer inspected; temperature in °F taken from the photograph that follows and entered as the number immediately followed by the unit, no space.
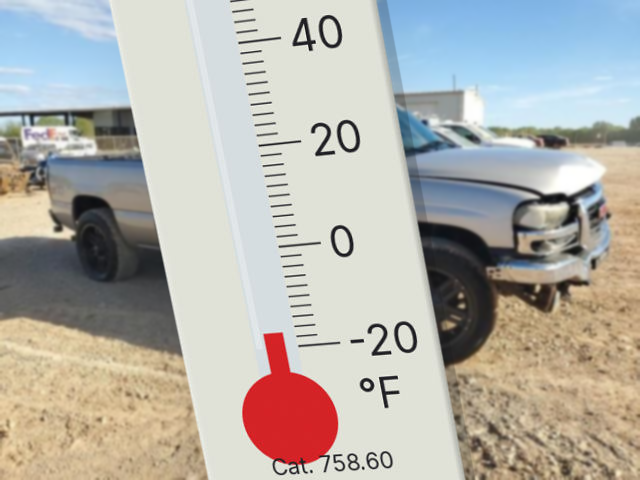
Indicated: -17°F
